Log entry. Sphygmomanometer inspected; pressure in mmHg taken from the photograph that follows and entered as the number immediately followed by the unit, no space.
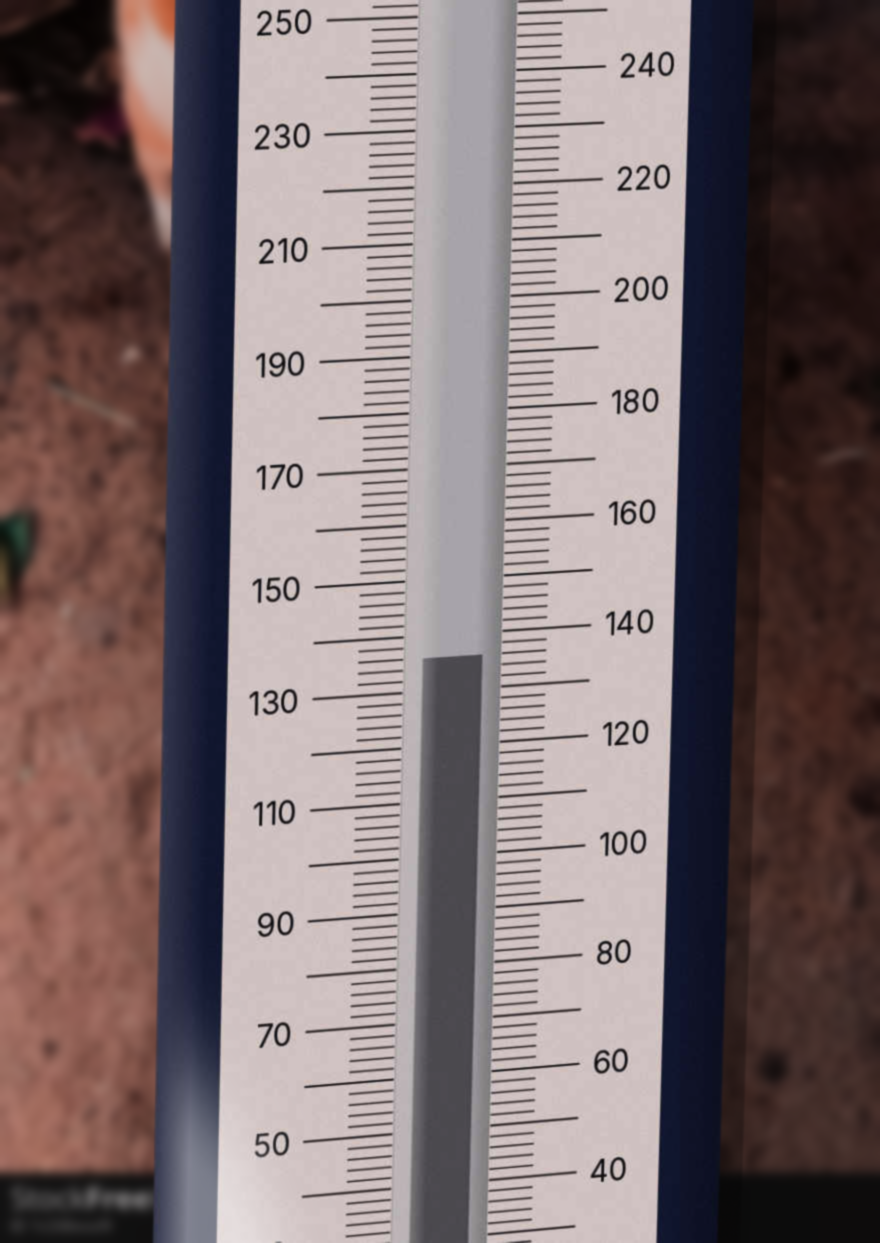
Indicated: 136mmHg
